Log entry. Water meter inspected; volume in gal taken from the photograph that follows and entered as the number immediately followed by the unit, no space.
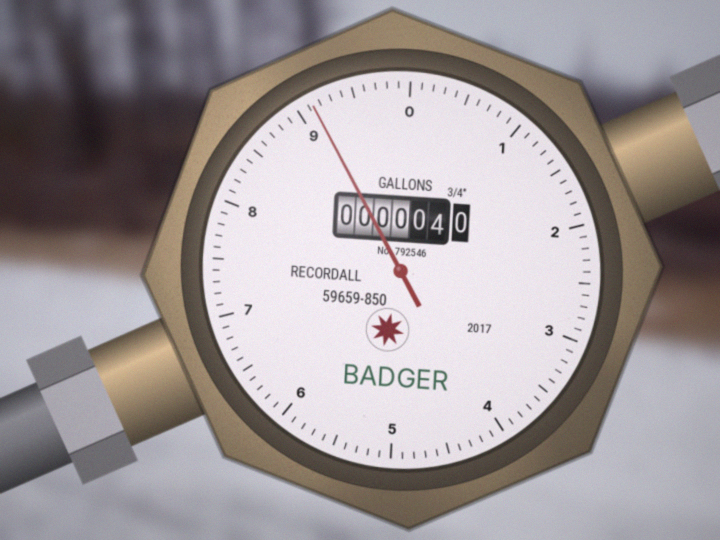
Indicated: 39.1gal
